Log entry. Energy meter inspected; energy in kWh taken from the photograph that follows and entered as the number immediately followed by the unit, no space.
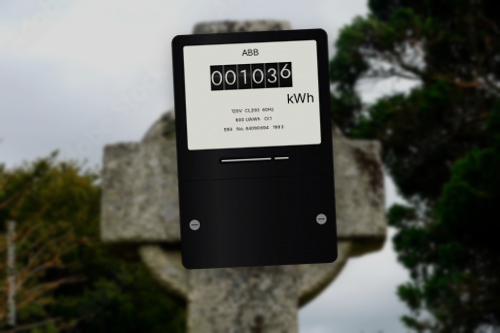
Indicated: 1036kWh
